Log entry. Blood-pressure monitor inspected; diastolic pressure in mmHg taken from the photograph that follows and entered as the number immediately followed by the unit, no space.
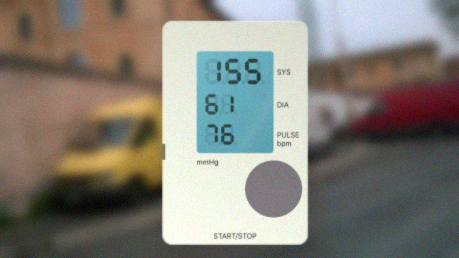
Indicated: 61mmHg
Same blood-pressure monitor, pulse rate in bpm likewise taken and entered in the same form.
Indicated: 76bpm
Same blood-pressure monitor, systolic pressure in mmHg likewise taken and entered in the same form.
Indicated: 155mmHg
